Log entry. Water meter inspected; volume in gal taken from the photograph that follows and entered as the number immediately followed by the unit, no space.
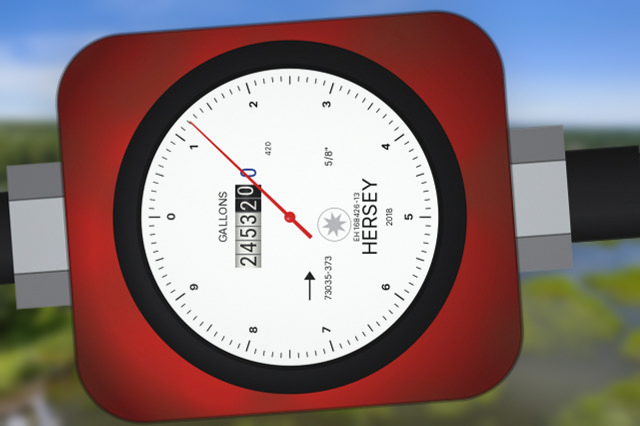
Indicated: 2453201.2gal
